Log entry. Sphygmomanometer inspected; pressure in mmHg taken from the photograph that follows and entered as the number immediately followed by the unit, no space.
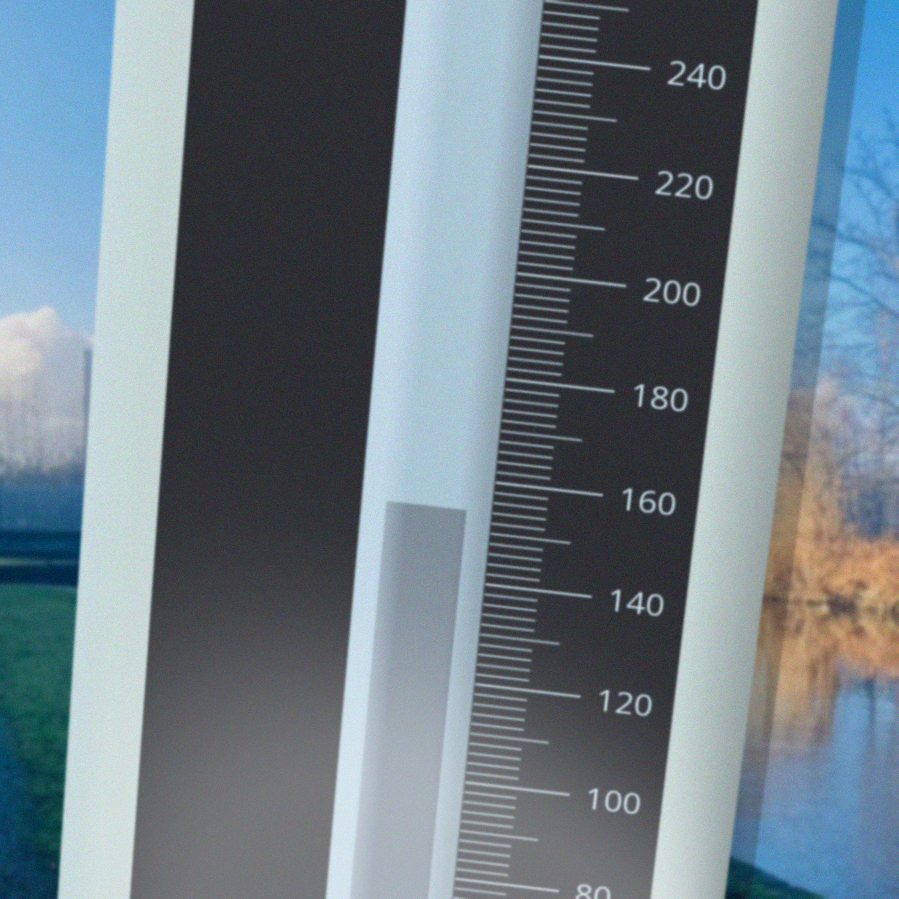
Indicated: 154mmHg
